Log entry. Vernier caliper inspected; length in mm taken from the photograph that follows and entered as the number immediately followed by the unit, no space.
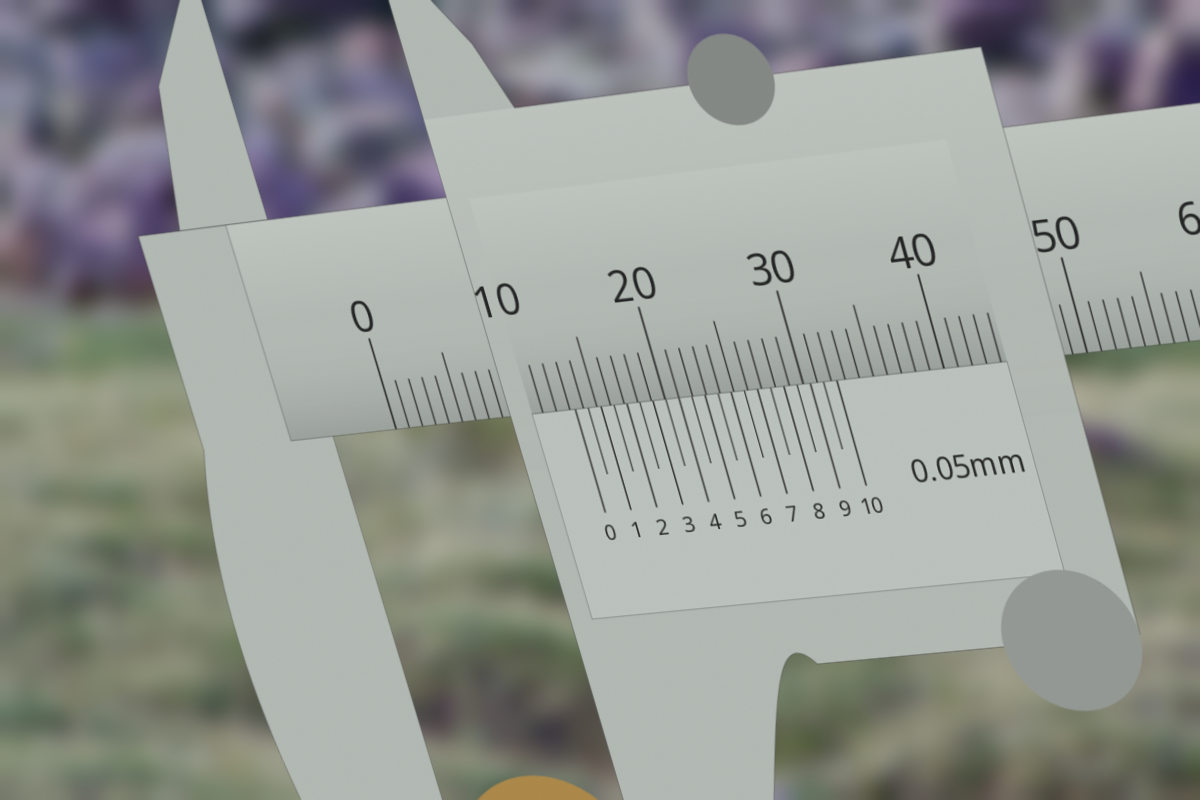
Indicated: 13.4mm
